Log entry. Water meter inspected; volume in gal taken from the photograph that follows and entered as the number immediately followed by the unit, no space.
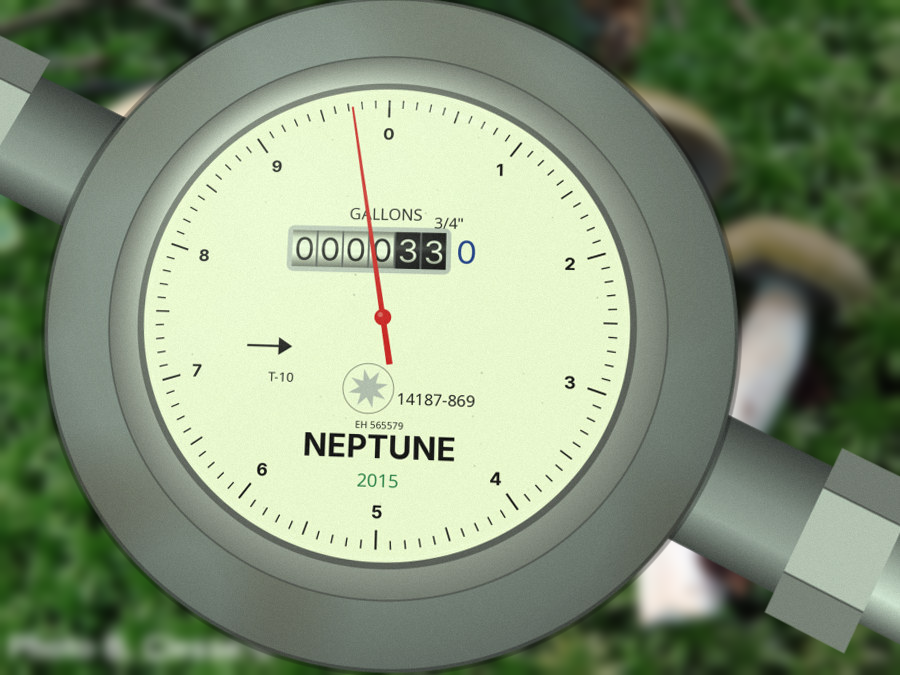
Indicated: 329.7gal
